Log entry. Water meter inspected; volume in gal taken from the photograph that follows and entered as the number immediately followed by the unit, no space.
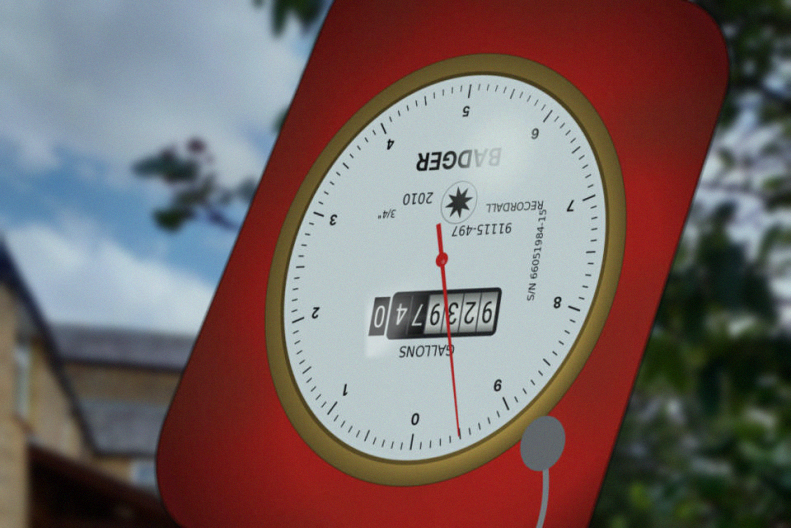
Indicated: 9239739.5gal
